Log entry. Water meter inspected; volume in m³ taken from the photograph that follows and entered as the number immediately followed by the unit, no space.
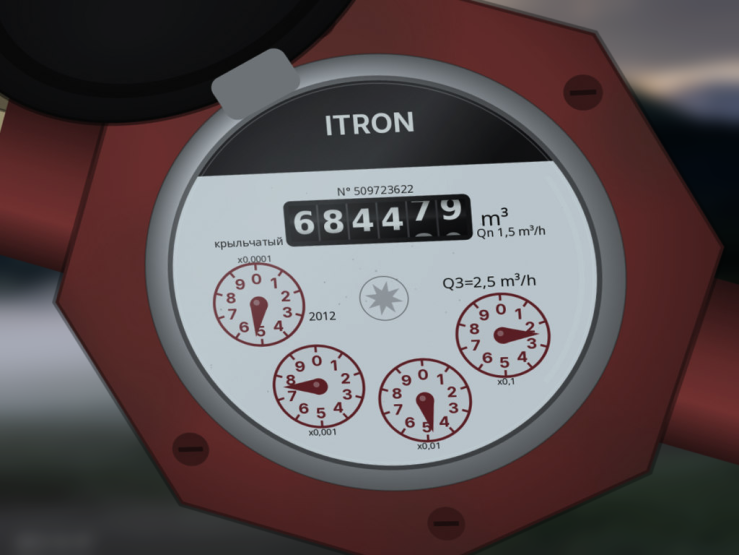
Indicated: 684479.2475m³
